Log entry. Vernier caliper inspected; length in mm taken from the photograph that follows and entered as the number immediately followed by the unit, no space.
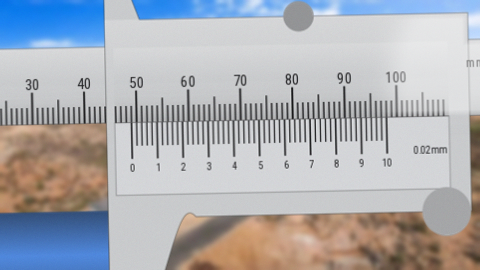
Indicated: 49.0mm
